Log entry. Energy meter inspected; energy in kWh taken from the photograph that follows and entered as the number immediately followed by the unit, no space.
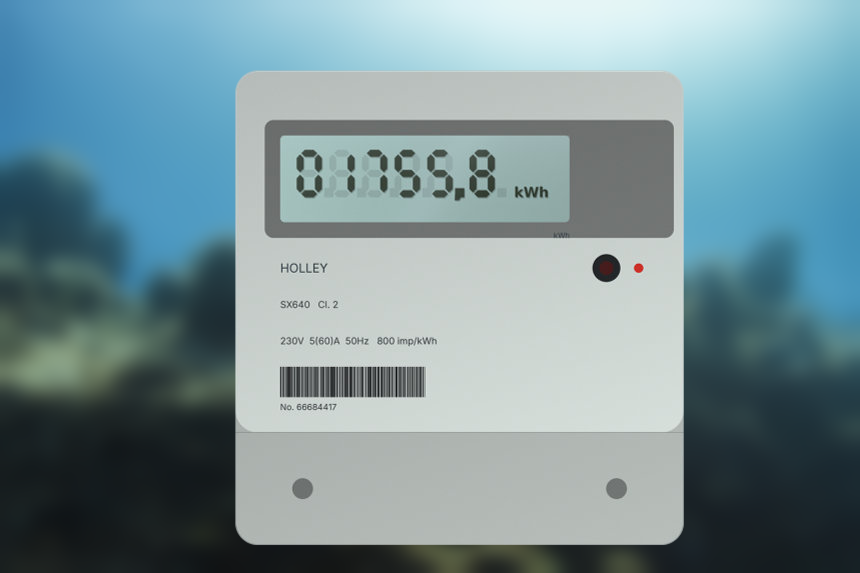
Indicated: 1755.8kWh
